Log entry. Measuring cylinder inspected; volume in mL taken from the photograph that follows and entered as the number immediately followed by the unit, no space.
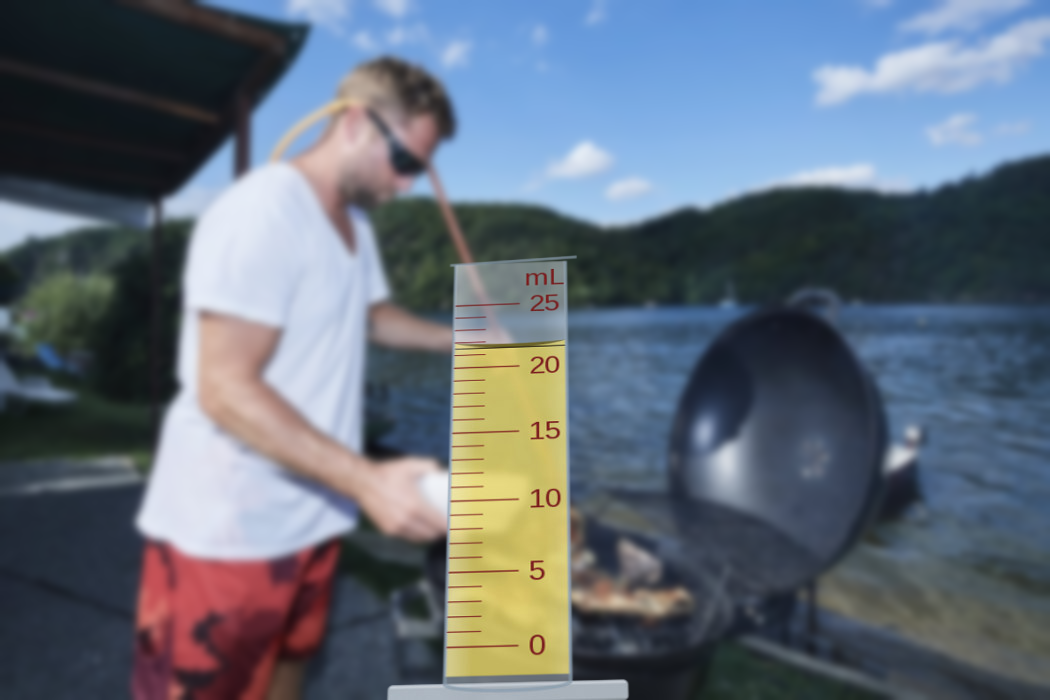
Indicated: 21.5mL
